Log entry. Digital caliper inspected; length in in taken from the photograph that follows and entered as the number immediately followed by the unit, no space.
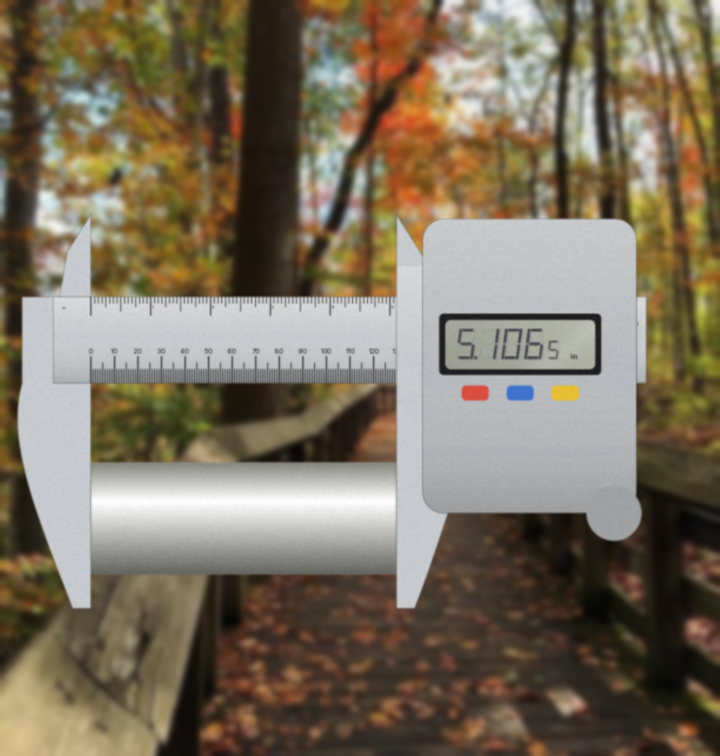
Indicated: 5.1065in
